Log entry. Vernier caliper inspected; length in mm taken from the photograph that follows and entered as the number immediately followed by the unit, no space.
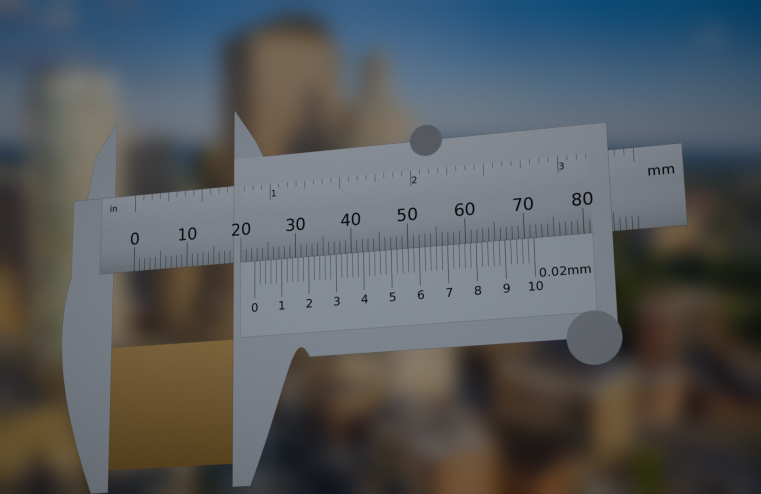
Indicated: 22.6mm
